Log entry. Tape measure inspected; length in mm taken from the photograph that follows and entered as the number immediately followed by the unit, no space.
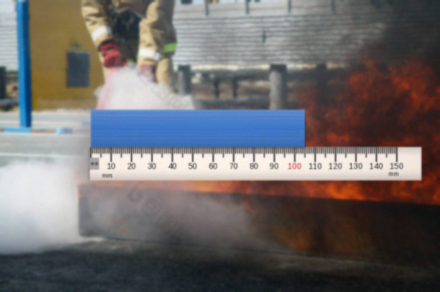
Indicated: 105mm
